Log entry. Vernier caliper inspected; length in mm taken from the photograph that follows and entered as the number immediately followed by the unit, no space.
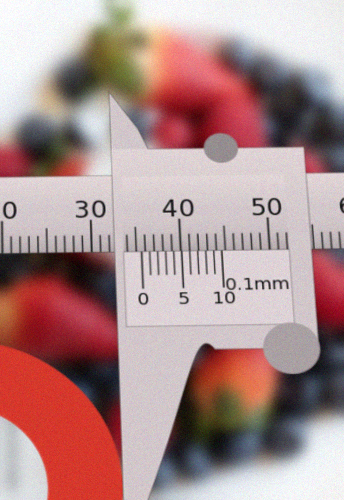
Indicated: 35.6mm
